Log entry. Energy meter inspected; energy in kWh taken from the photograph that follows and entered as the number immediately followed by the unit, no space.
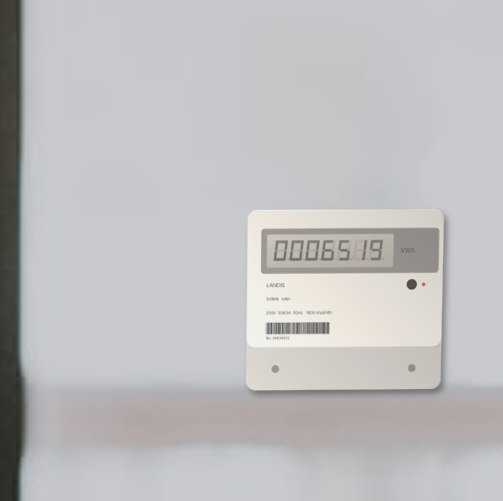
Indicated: 6519kWh
